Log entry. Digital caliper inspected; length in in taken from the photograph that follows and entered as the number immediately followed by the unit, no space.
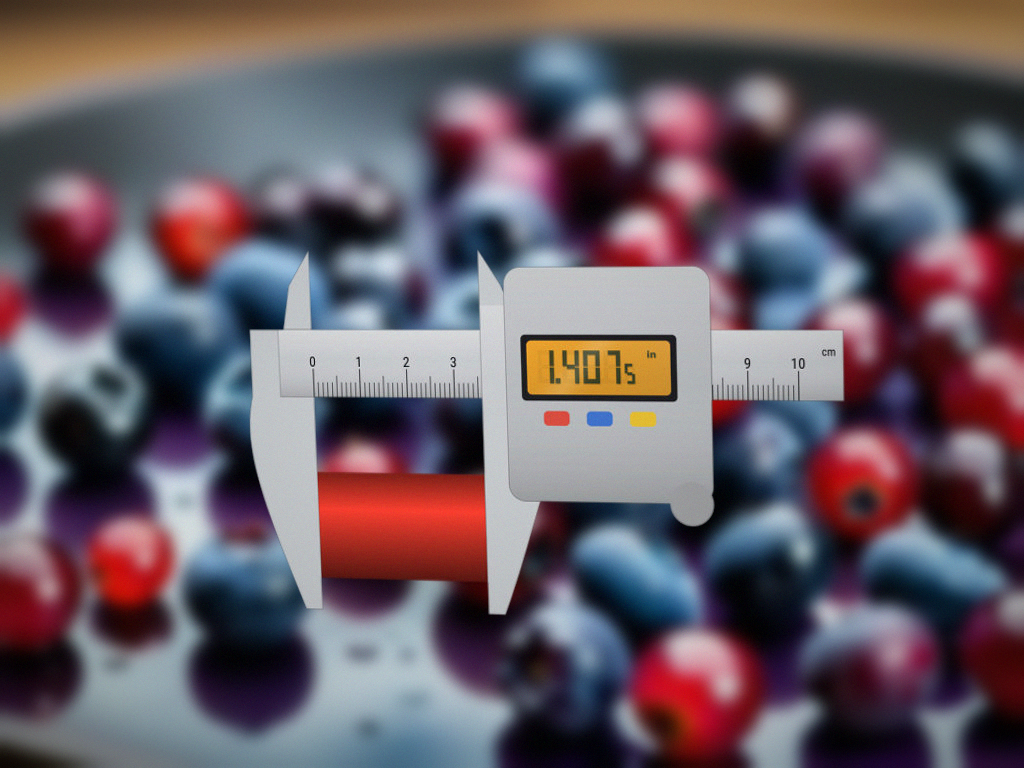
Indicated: 1.4075in
